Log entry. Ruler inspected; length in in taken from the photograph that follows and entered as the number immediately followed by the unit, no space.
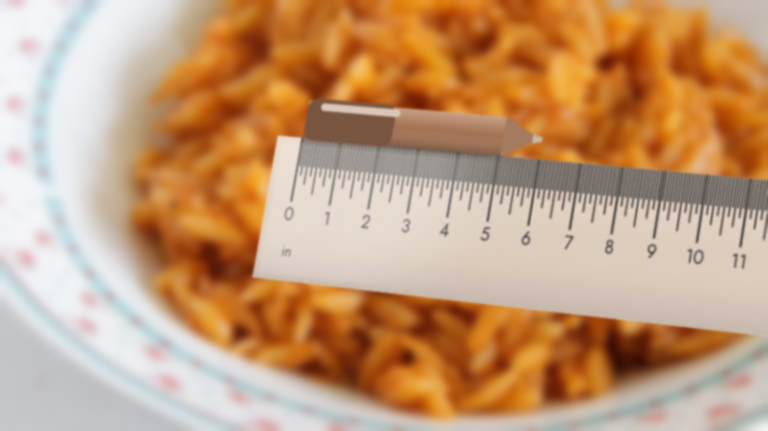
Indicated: 6in
